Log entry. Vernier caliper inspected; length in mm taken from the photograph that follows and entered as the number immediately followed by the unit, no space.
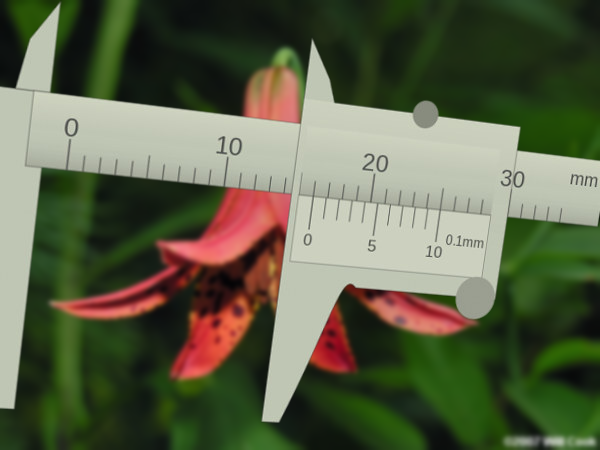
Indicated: 16.0mm
